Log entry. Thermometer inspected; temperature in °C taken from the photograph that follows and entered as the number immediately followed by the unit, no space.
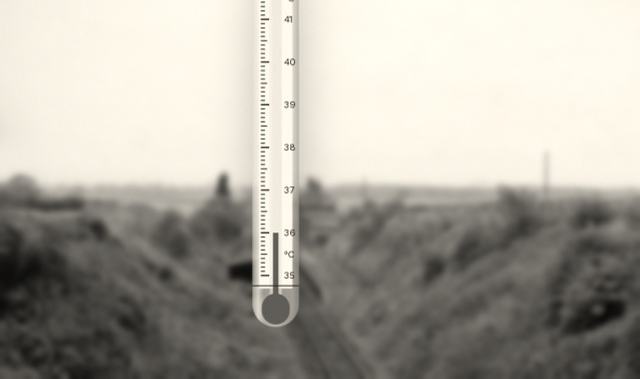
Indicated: 36°C
